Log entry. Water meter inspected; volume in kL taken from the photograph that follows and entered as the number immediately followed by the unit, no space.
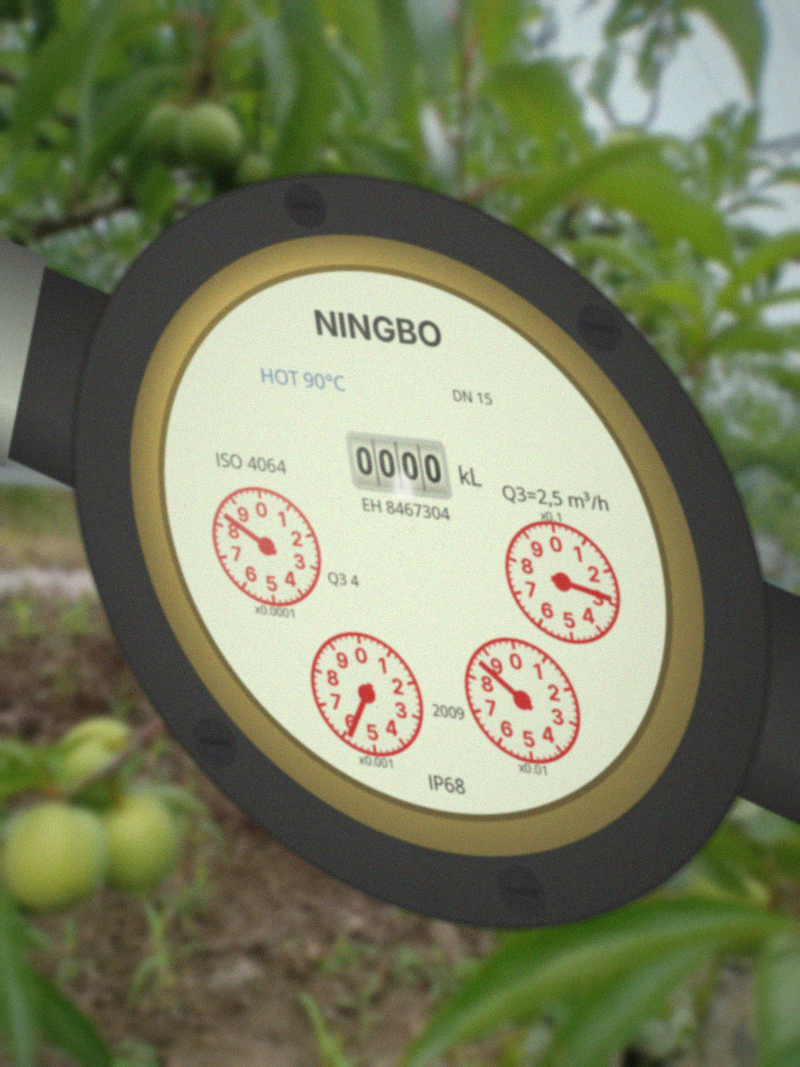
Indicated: 0.2858kL
